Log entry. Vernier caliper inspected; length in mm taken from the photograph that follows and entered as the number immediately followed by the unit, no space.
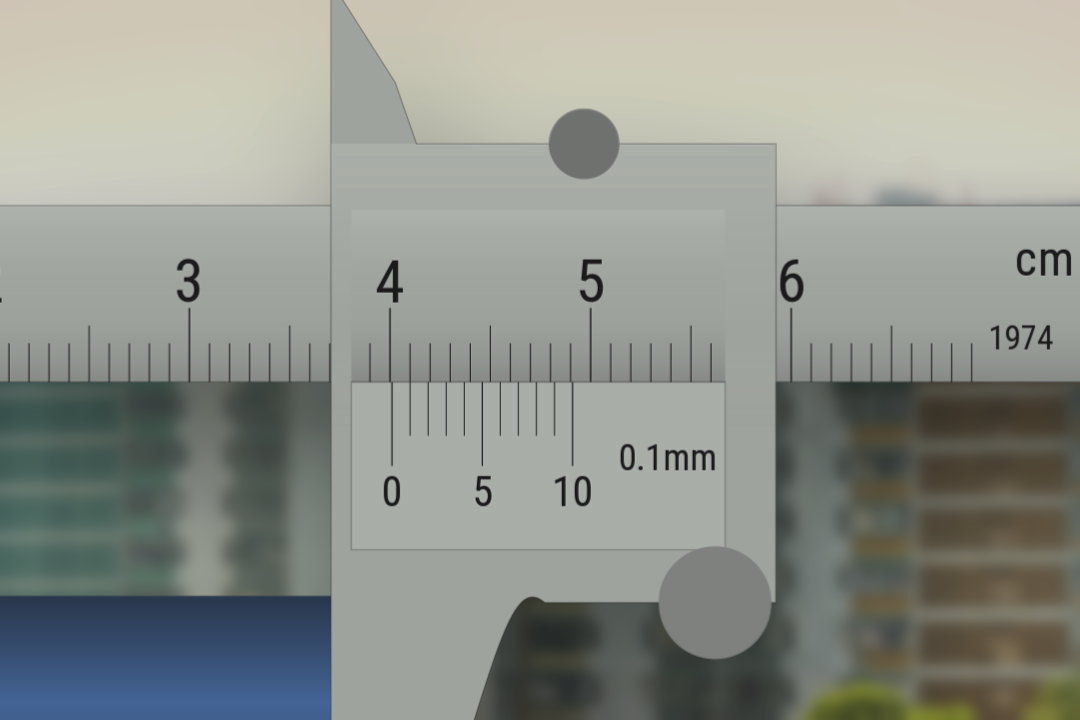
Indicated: 40.1mm
